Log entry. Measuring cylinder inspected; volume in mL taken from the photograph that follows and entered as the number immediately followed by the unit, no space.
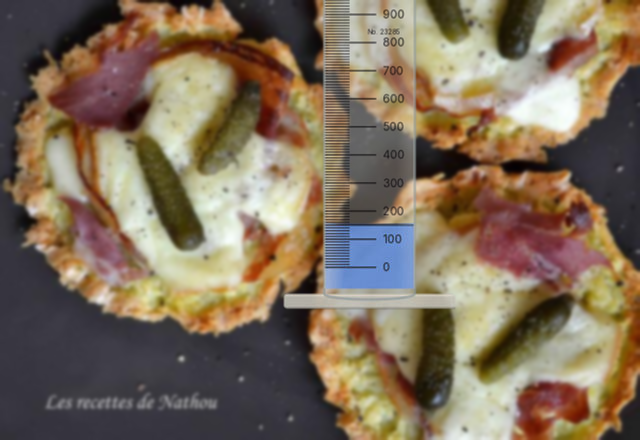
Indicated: 150mL
